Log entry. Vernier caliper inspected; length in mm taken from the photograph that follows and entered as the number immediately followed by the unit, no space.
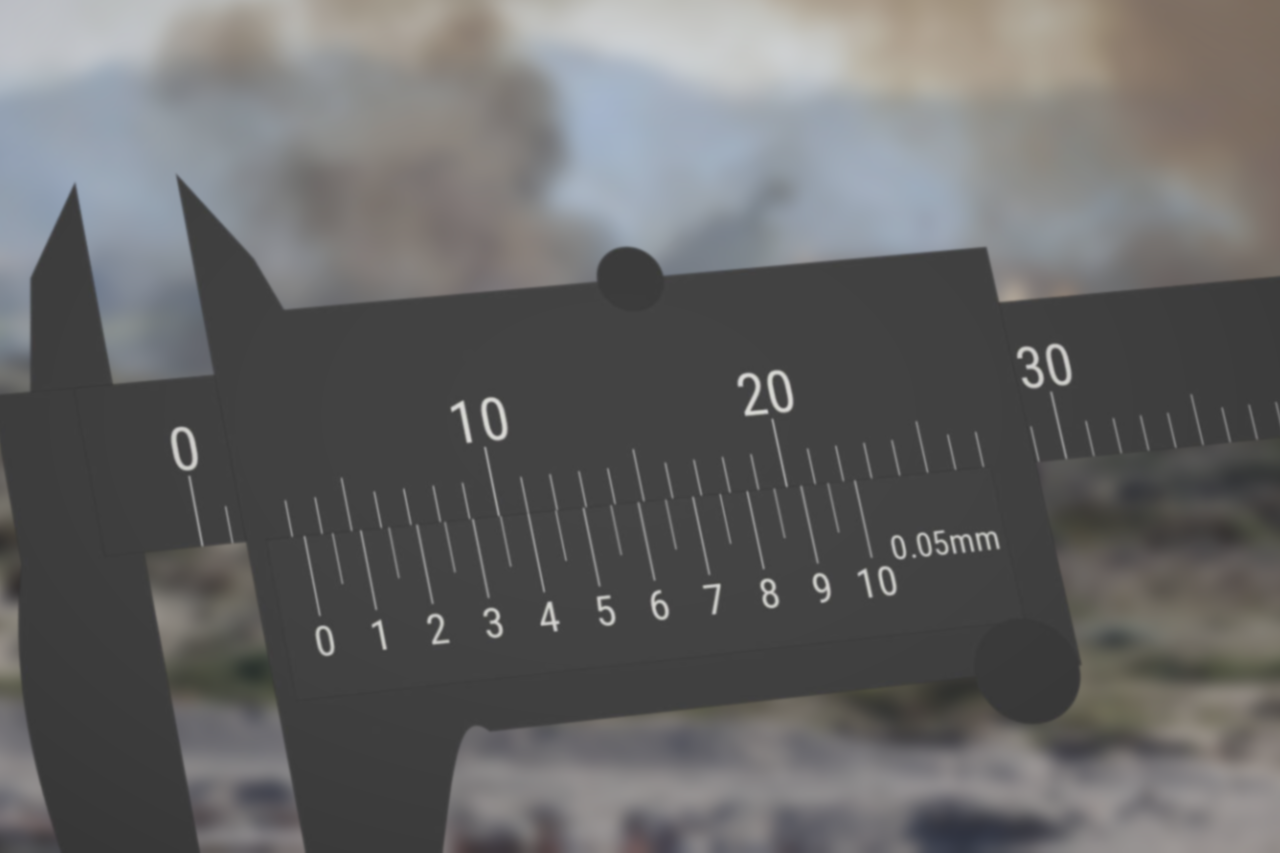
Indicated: 3.4mm
